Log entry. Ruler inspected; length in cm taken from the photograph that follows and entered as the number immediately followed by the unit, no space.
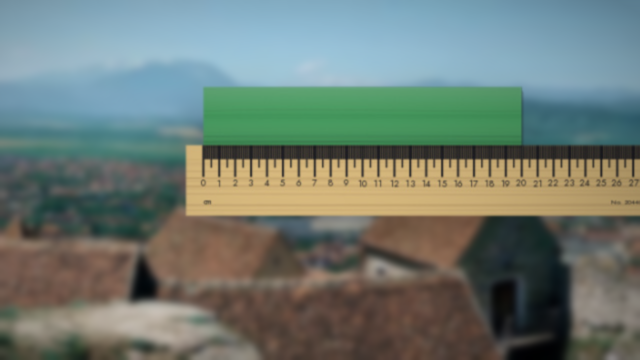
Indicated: 20cm
